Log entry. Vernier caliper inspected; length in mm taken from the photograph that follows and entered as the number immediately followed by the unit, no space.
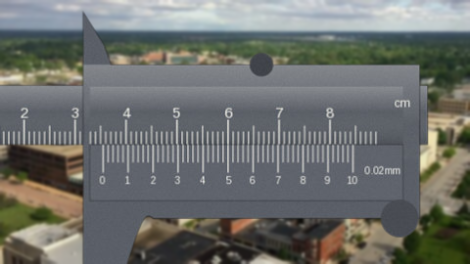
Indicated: 35.5mm
